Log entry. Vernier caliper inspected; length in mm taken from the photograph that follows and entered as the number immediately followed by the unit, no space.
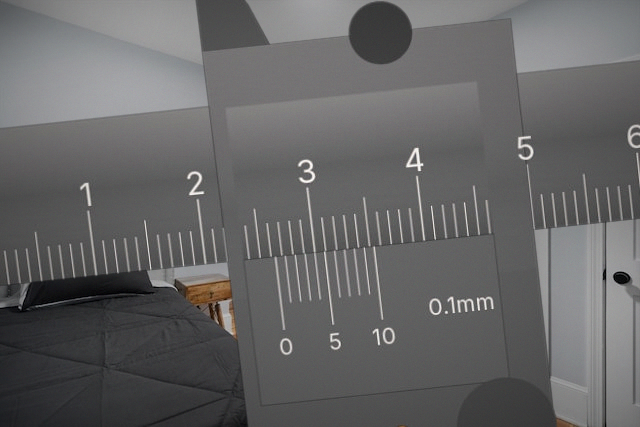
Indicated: 26.4mm
